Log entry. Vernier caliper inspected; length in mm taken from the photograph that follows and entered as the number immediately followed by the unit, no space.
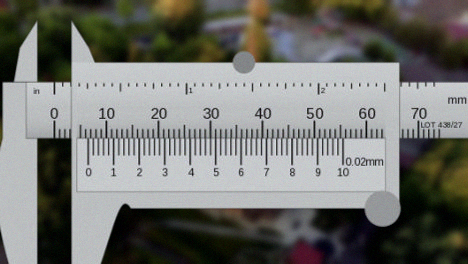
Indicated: 6.5mm
